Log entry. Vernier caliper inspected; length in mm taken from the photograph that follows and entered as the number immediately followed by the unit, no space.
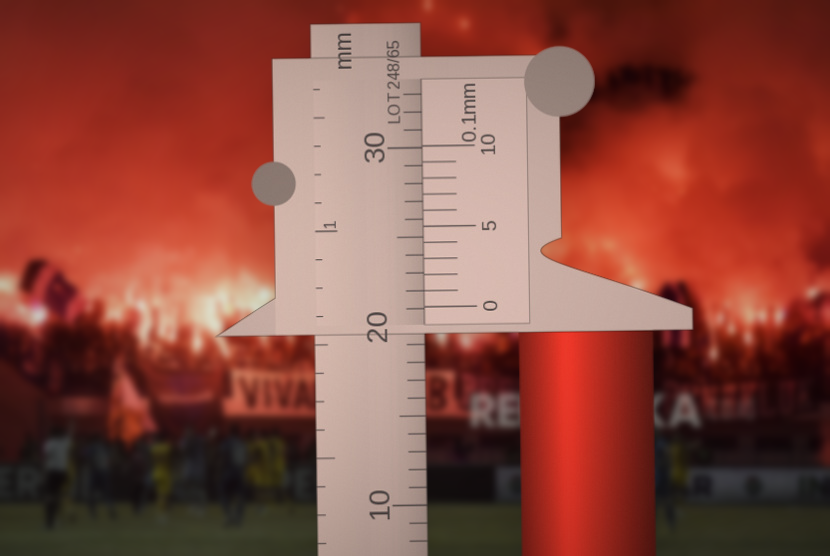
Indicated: 21.1mm
